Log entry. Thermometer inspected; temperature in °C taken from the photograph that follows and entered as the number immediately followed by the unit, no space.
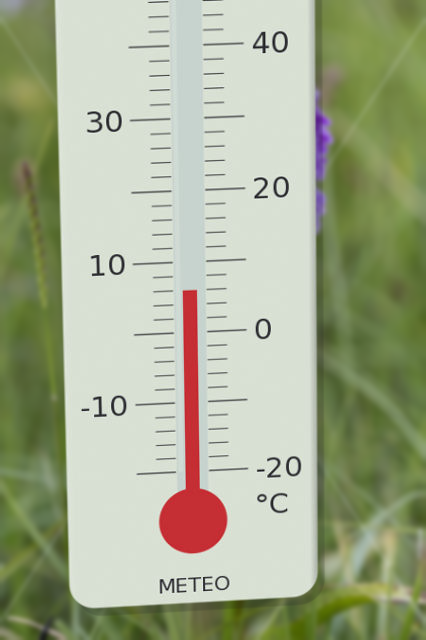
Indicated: 6°C
